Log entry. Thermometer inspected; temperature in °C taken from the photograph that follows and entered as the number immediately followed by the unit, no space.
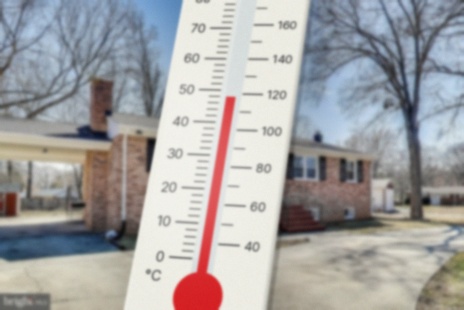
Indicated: 48°C
